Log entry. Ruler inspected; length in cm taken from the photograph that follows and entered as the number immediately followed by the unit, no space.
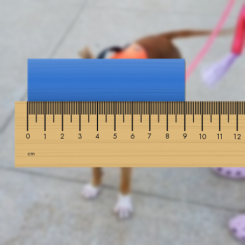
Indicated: 9cm
